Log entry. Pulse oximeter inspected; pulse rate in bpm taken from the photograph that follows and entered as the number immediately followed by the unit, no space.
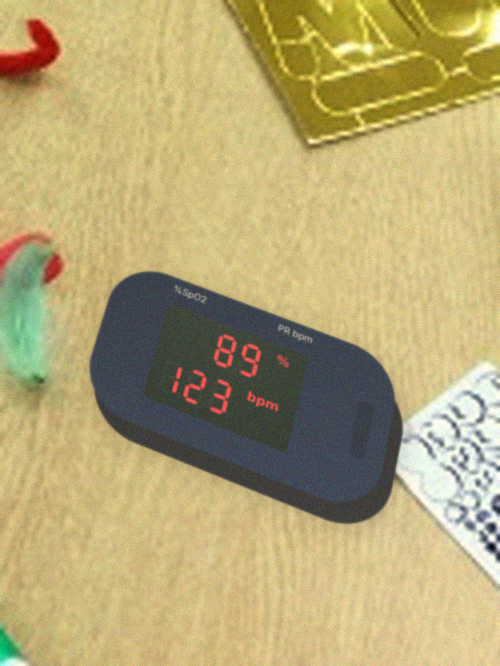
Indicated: 123bpm
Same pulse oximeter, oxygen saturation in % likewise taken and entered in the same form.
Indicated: 89%
